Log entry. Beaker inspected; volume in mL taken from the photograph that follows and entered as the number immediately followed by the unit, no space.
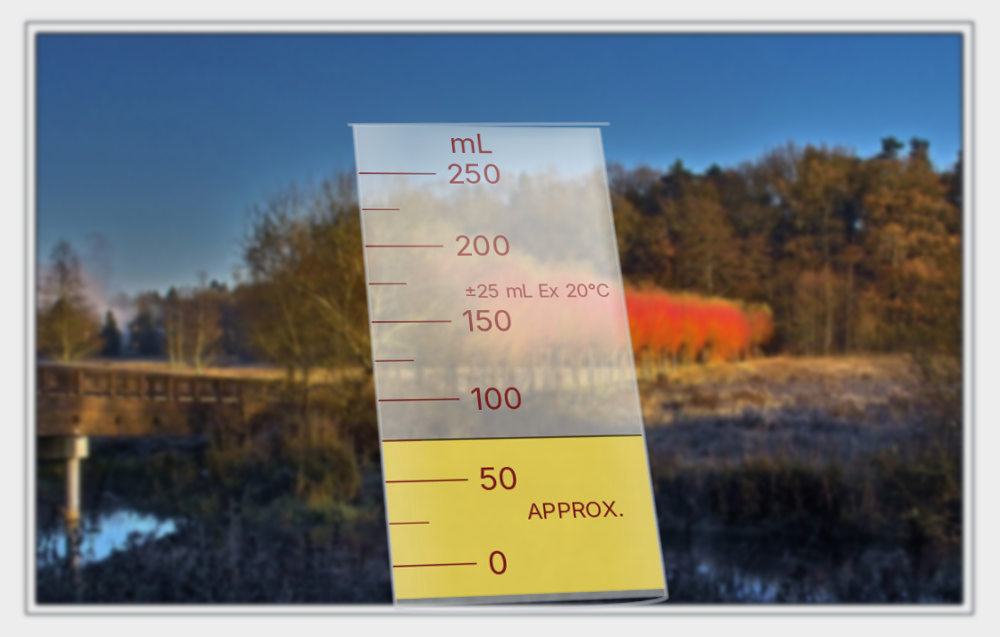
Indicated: 75mL
